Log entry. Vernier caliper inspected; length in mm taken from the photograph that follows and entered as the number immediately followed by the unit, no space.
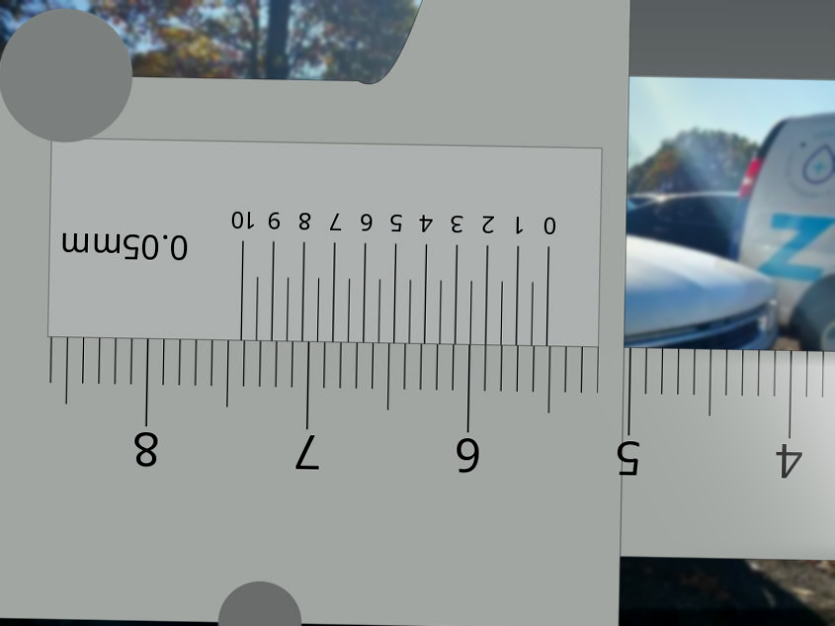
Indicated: 55.2mm
